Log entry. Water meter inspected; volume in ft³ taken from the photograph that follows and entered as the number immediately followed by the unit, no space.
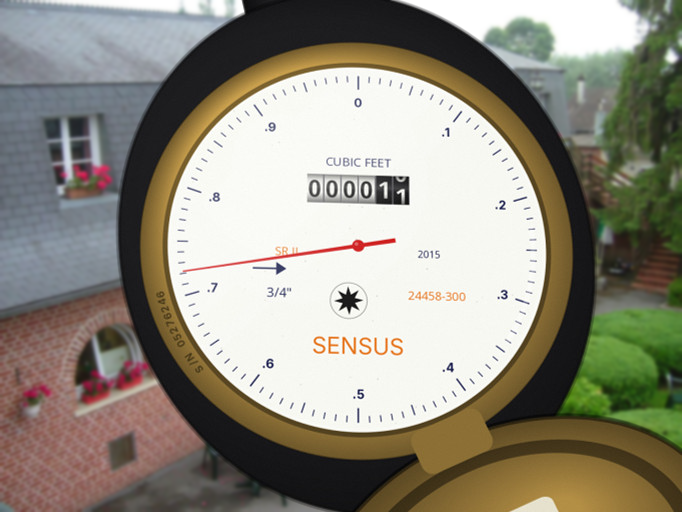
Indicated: 10.72ft³
